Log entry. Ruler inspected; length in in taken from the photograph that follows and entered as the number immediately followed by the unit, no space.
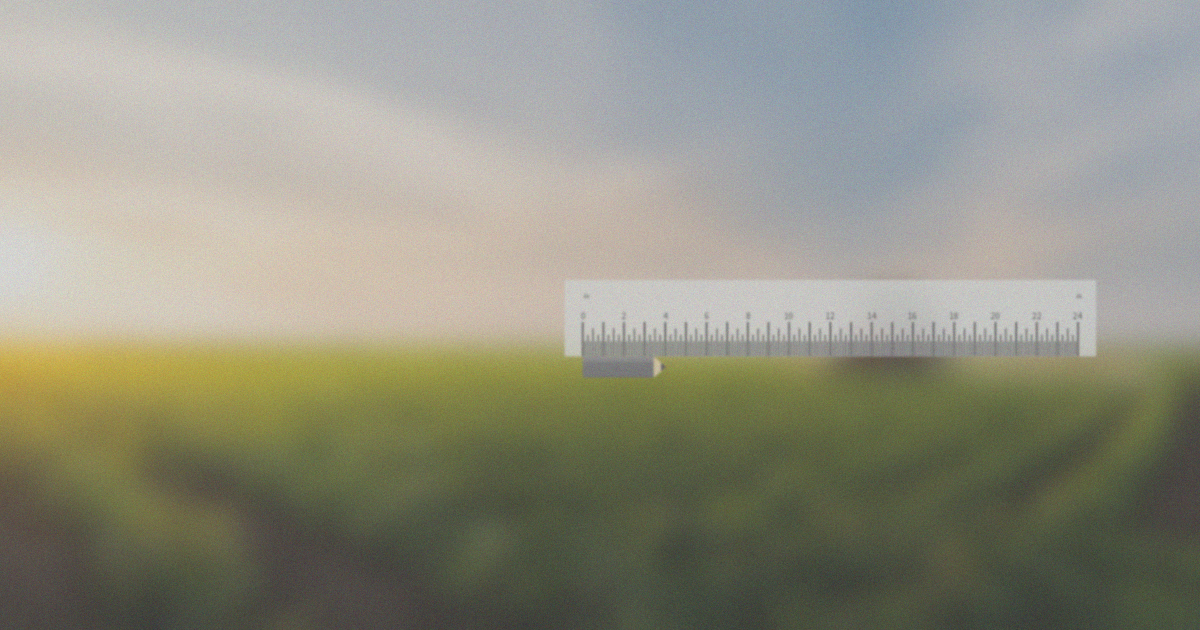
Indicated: 4in
